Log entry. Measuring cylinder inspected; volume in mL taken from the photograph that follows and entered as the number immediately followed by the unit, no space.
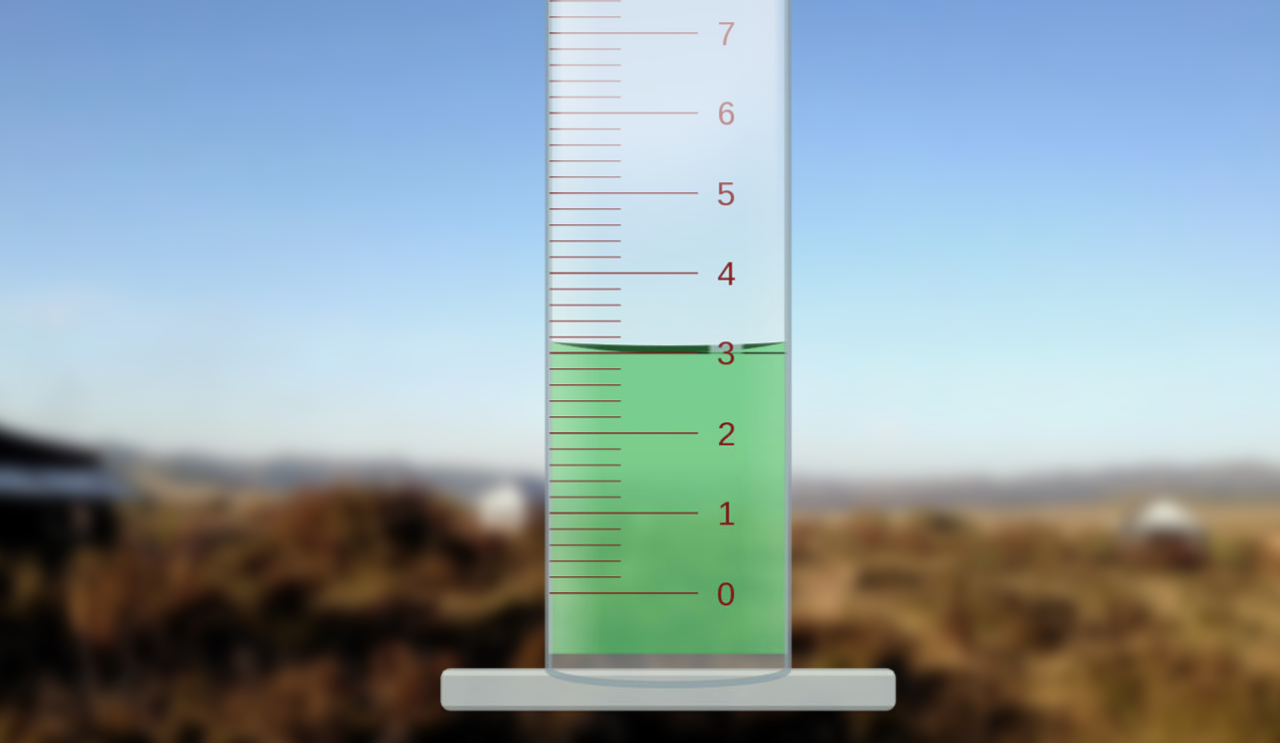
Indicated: 3mL
